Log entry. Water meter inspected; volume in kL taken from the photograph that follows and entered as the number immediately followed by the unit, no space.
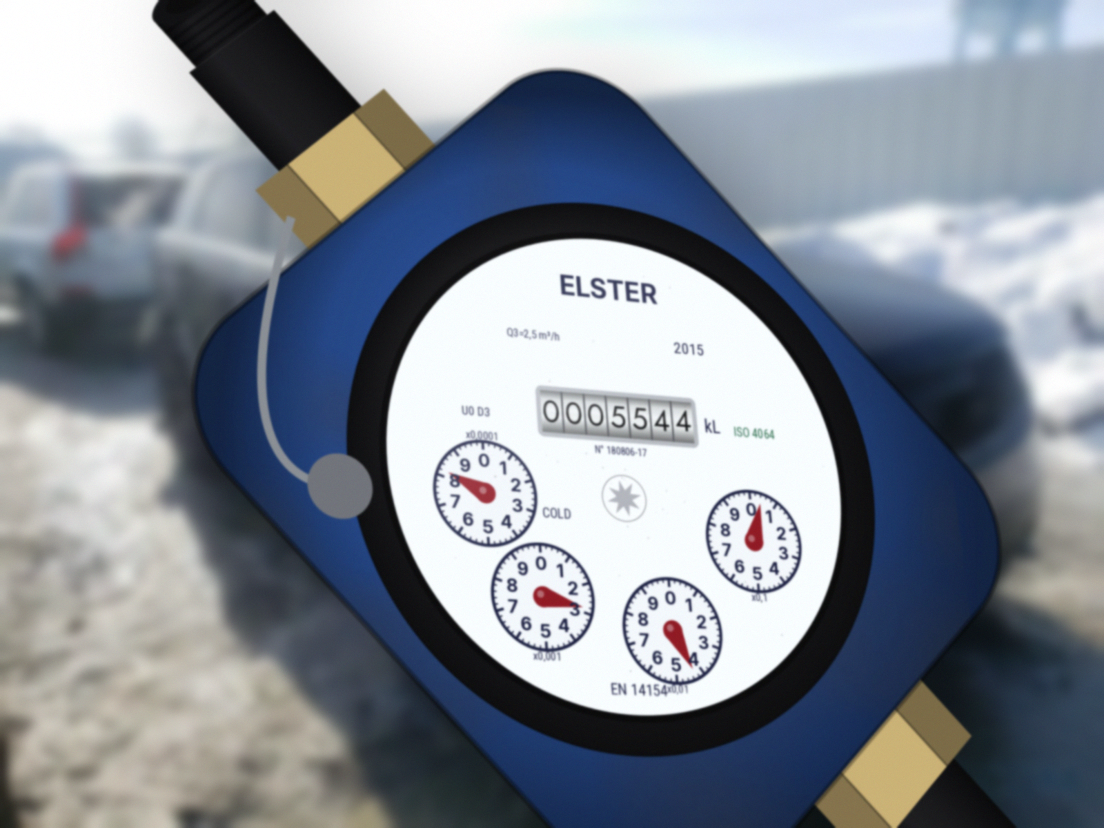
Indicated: 5544.0428kL
